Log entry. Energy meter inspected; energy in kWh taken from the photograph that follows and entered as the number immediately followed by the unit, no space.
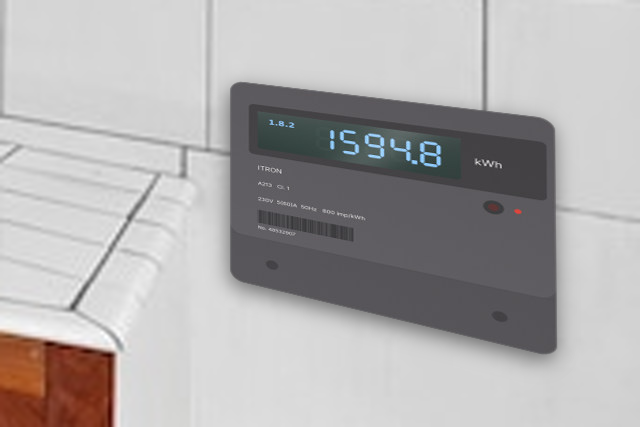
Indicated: 1594.8kWh
